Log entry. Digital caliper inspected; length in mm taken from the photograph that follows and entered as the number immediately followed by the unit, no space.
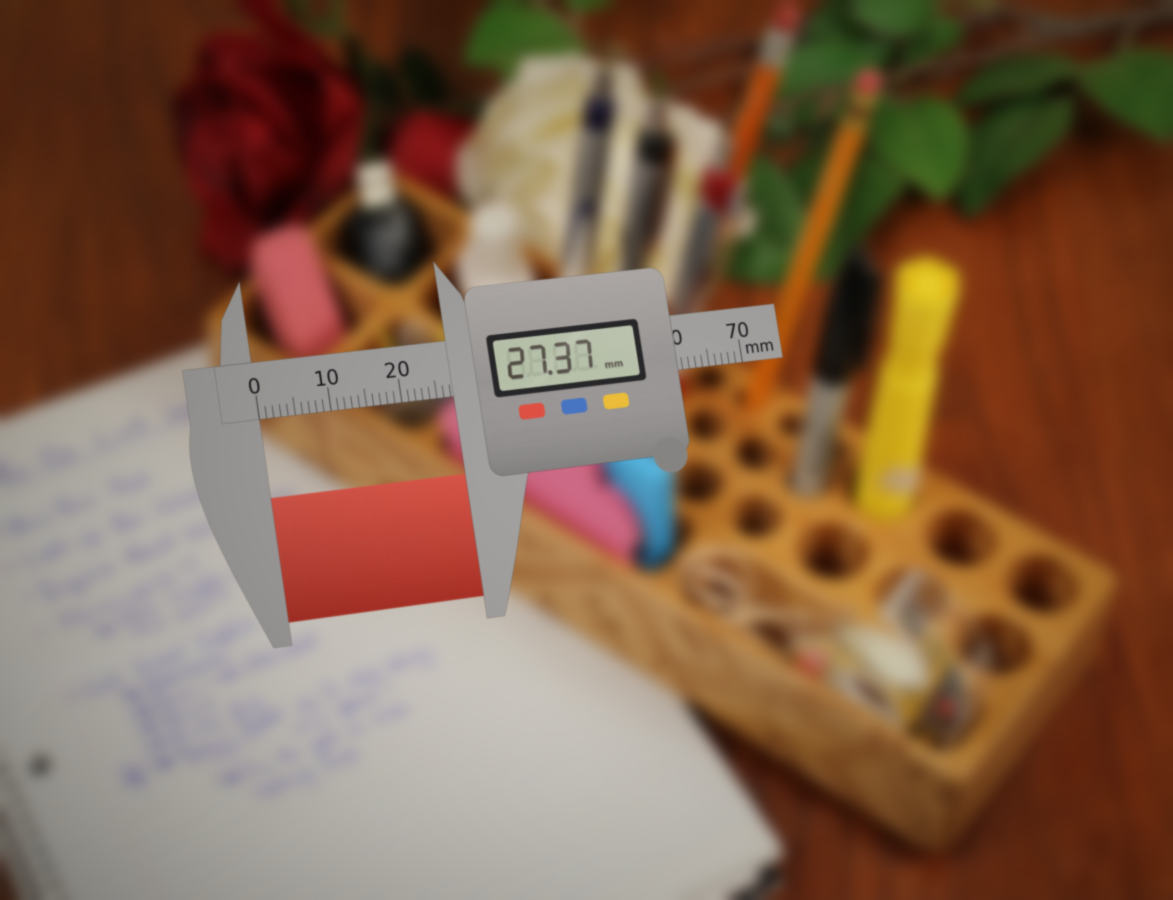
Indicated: 27.37mm
